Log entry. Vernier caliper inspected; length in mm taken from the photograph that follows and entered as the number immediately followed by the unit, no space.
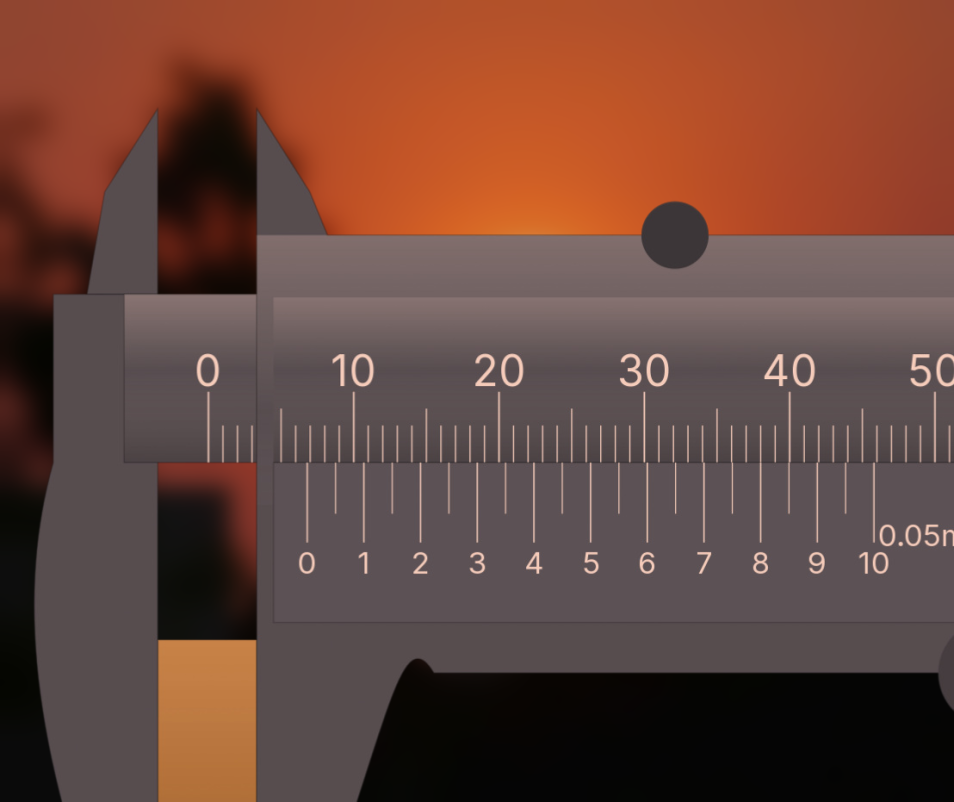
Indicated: 6.8mm
